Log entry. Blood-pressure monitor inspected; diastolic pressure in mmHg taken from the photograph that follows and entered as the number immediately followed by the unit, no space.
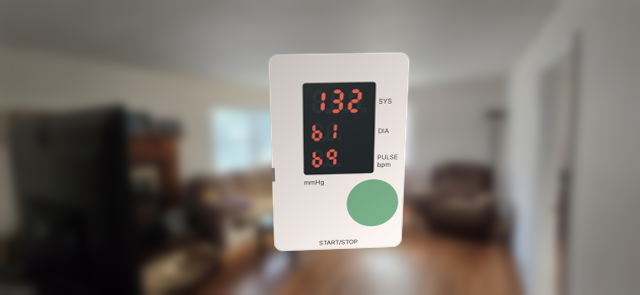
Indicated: 61mmHg
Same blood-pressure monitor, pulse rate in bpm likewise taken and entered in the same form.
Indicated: 69bpm
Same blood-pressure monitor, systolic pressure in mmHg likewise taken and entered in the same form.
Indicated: 132mmHg
